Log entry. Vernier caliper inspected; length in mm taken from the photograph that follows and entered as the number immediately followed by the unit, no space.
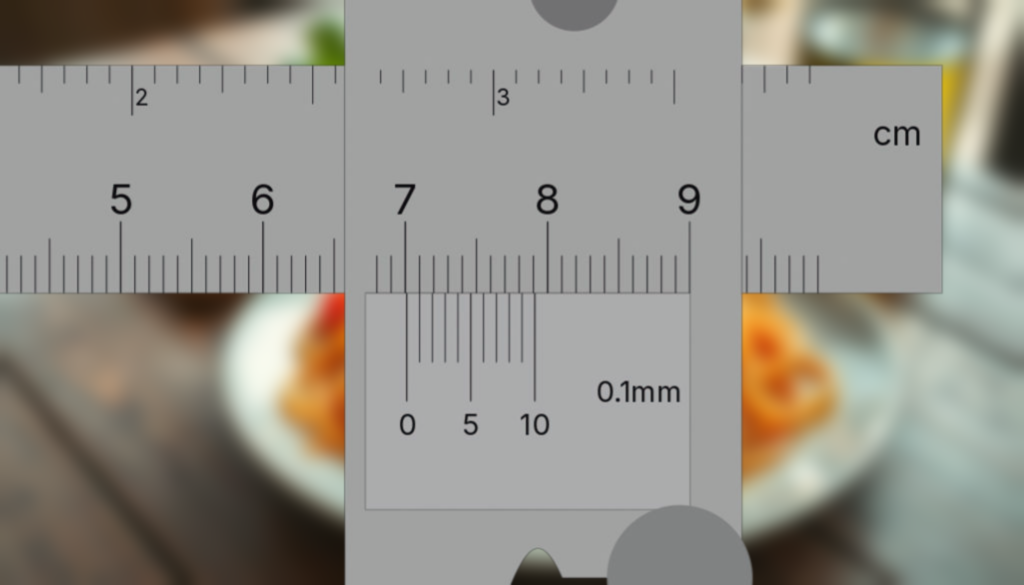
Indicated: 70.1mm
